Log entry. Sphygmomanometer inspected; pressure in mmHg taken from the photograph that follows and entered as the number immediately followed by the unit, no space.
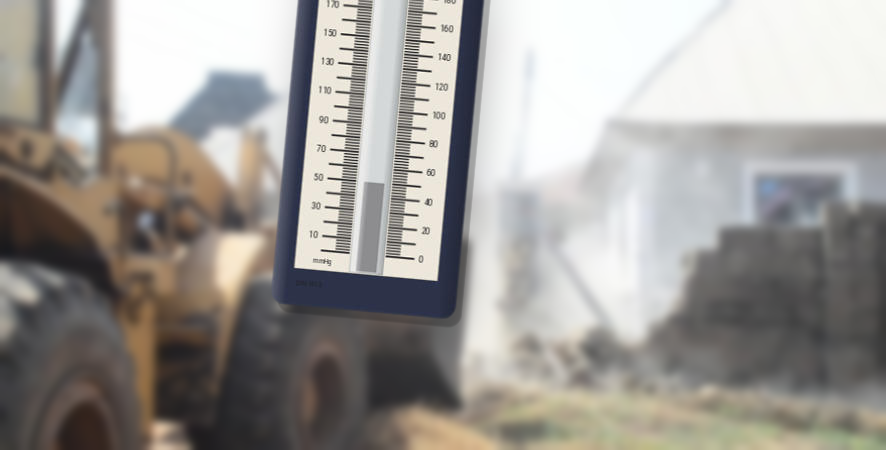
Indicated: 50mmHg
